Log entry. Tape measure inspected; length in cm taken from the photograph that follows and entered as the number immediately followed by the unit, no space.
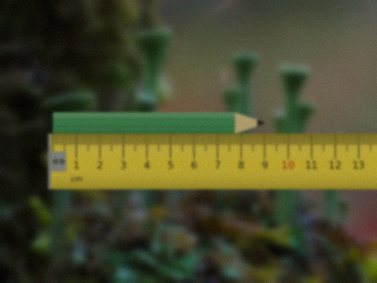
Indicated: 9cm
